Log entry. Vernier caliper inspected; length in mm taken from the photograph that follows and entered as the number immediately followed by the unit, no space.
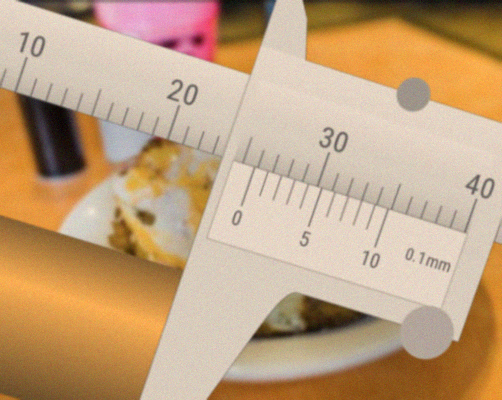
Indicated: 25.8mm
